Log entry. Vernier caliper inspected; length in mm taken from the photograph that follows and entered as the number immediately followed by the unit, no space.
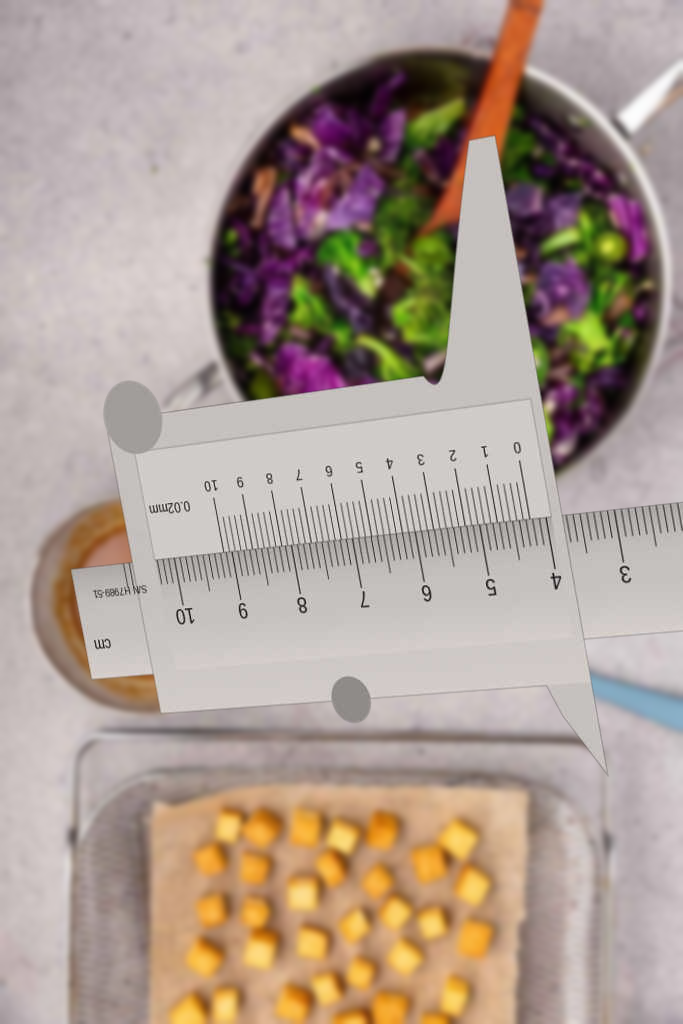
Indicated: 42.4mm
